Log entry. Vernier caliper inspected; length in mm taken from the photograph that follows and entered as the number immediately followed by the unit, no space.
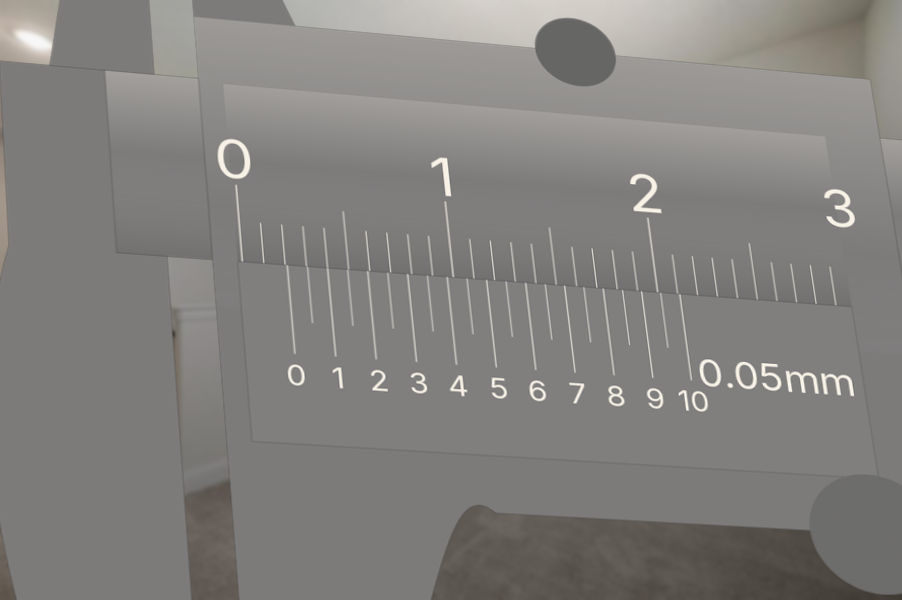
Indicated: 2.1mm
